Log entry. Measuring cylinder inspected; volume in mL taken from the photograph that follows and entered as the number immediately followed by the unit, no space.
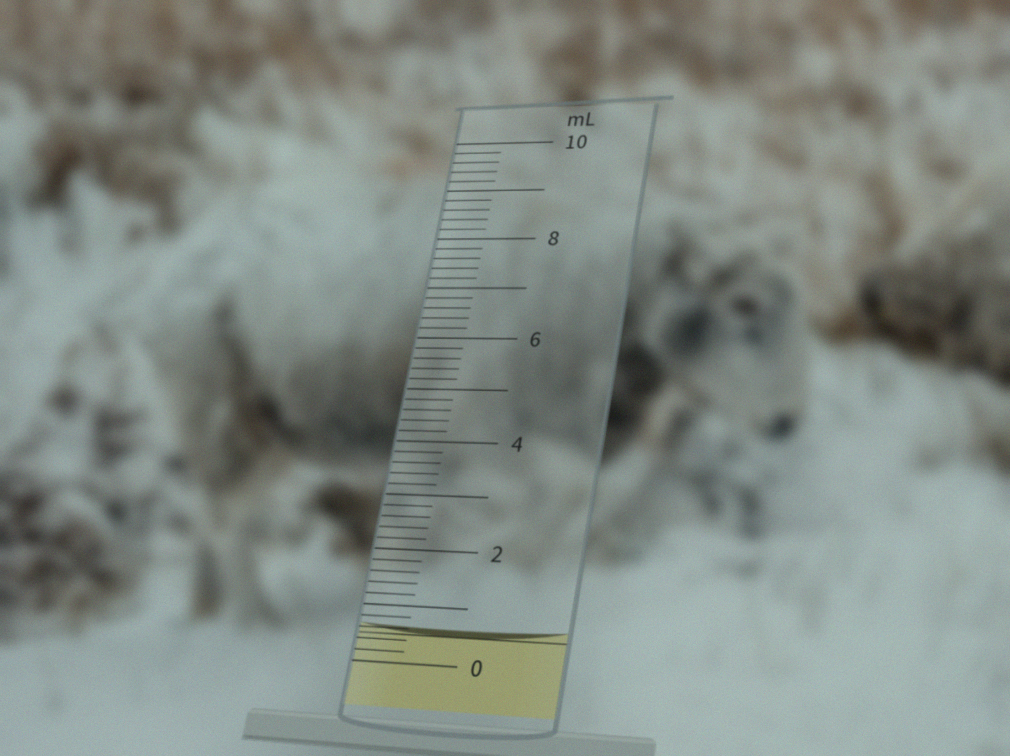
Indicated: 0.5mL
